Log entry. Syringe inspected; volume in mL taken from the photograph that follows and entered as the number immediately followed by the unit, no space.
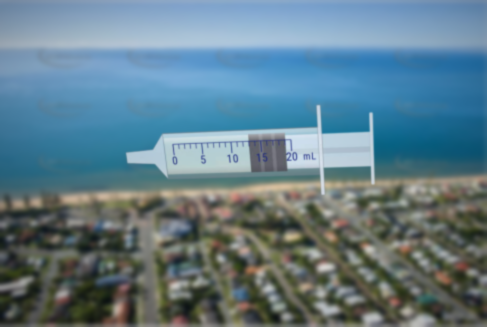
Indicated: 13mL
